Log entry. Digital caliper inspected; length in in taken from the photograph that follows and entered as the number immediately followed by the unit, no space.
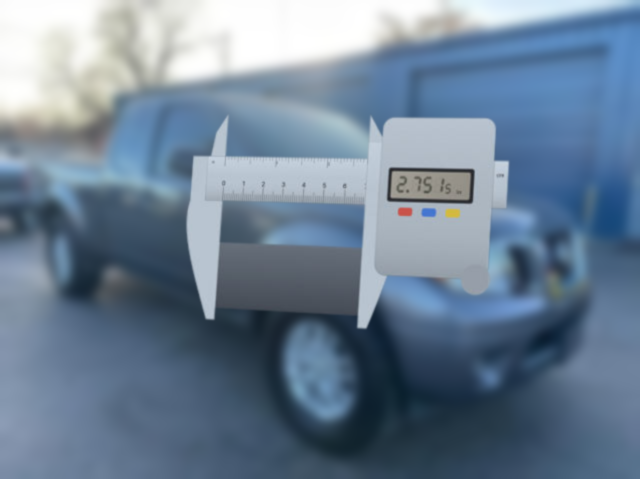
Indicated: 2.7515in
